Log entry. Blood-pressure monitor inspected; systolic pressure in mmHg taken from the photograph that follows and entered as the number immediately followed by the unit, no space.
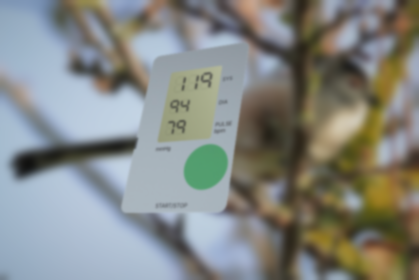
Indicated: 119mmHg
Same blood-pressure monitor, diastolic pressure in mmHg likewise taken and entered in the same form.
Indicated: 94mmHg
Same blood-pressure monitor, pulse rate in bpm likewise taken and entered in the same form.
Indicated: 79bpm
